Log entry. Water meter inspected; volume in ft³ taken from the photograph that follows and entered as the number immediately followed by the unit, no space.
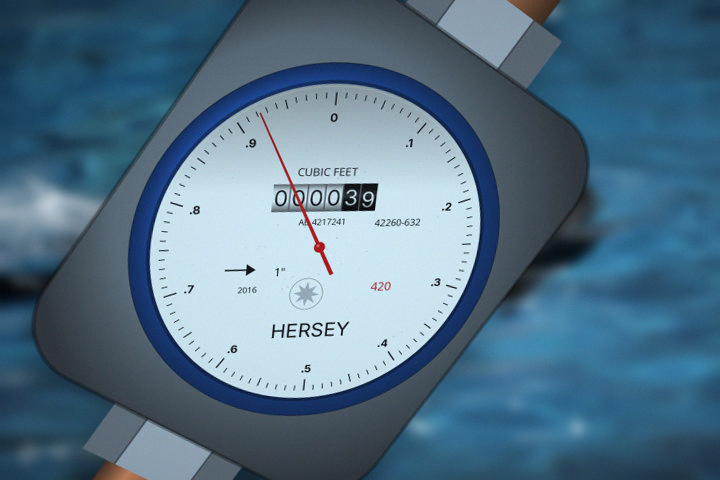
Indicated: 38.92ft³
